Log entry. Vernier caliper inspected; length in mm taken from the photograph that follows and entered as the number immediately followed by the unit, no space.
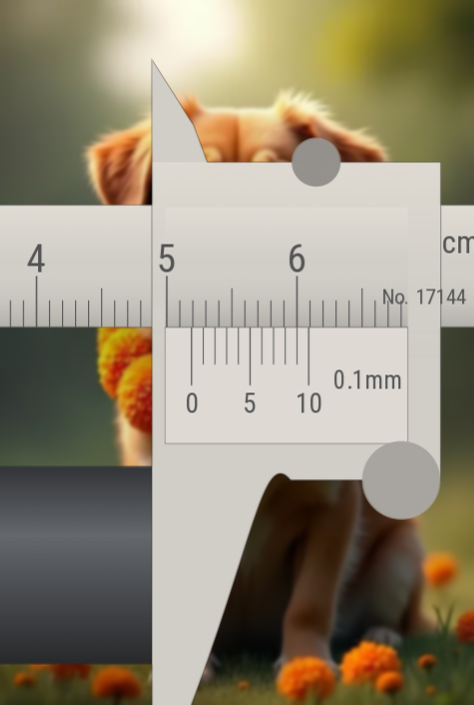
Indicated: 51.9mm
